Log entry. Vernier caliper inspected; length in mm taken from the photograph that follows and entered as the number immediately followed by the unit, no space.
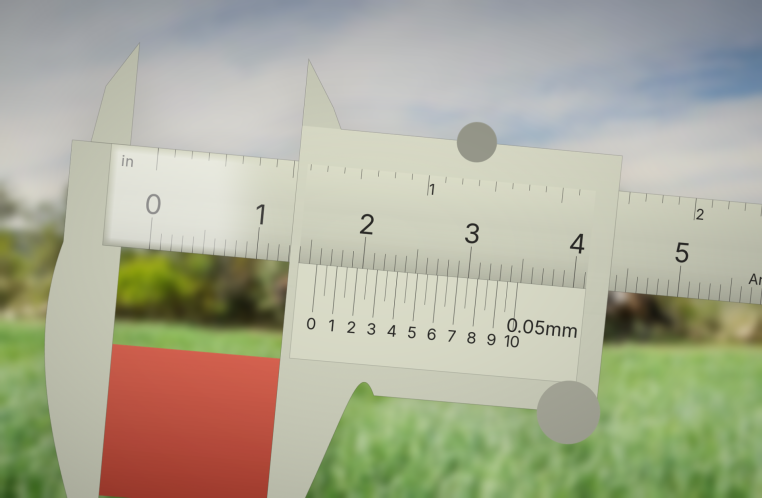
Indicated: 15.7mm
